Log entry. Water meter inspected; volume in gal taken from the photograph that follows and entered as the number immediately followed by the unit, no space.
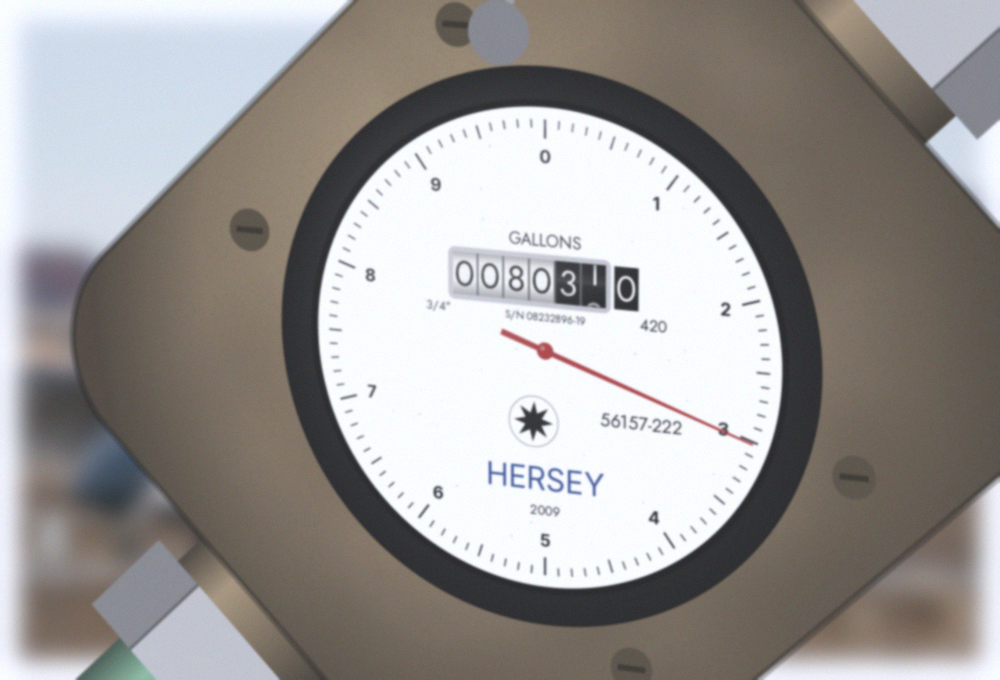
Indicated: 80313.0gal
